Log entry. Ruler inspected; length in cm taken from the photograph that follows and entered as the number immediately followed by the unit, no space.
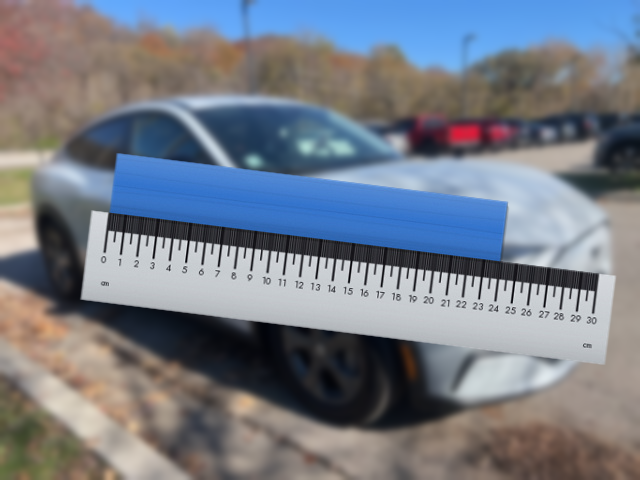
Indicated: 24cm
